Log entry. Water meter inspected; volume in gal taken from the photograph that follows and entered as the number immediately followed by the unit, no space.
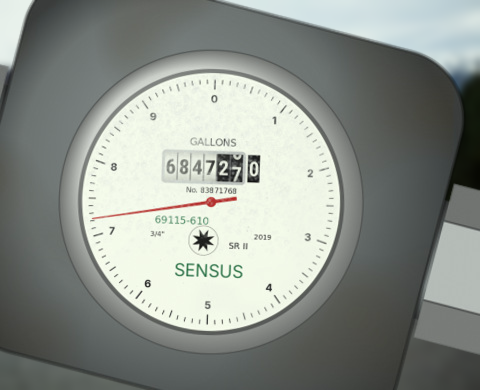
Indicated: 6847267.2gal
